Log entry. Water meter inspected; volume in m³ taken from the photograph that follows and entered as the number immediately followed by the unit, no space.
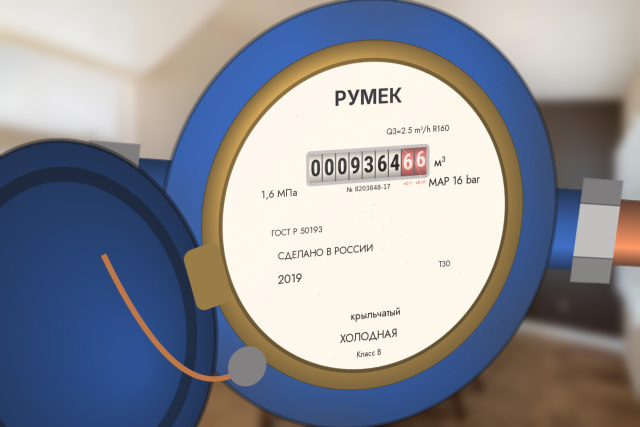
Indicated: 9364.66m³
